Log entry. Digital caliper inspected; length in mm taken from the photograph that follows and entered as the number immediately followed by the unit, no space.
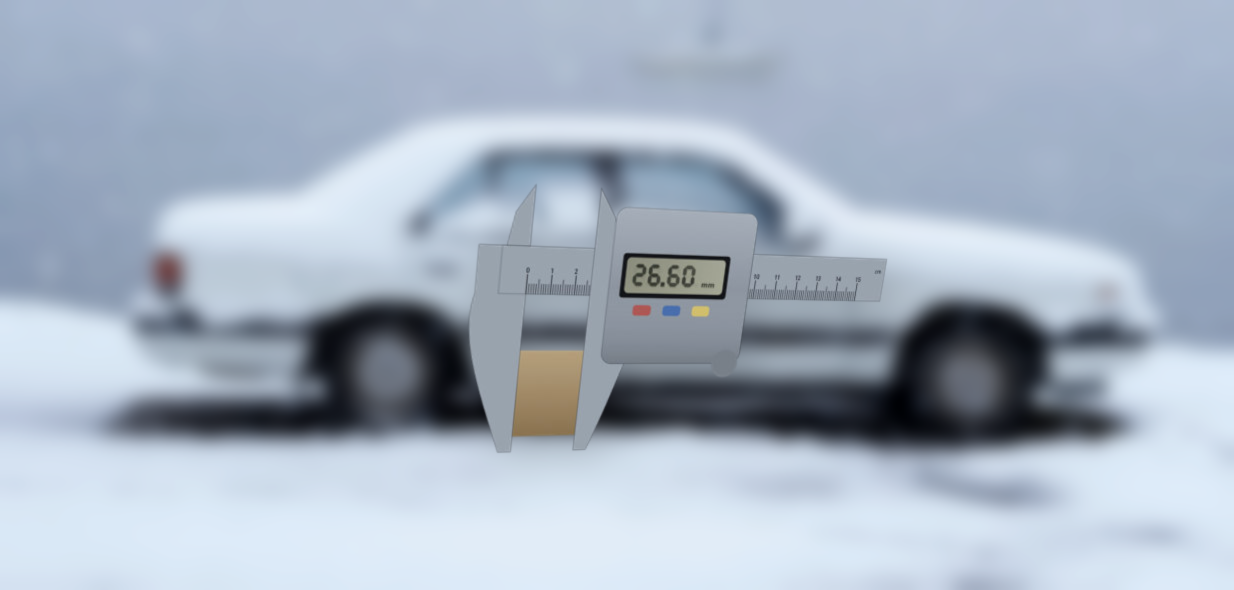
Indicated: 26.60mm
